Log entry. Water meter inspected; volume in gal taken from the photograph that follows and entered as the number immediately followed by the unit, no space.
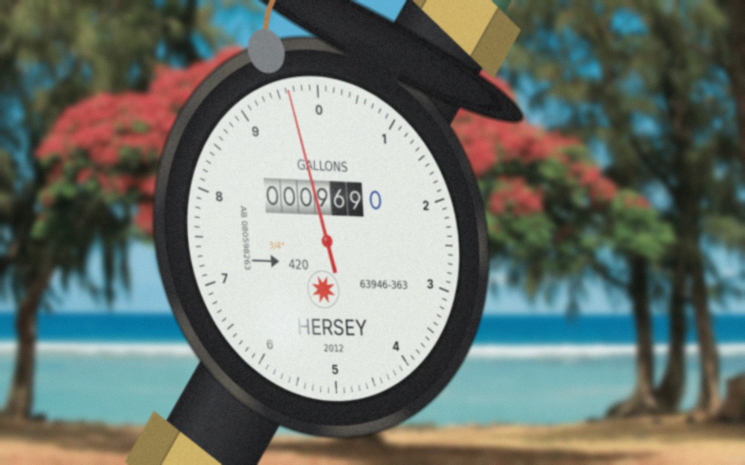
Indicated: 9689.6gal
